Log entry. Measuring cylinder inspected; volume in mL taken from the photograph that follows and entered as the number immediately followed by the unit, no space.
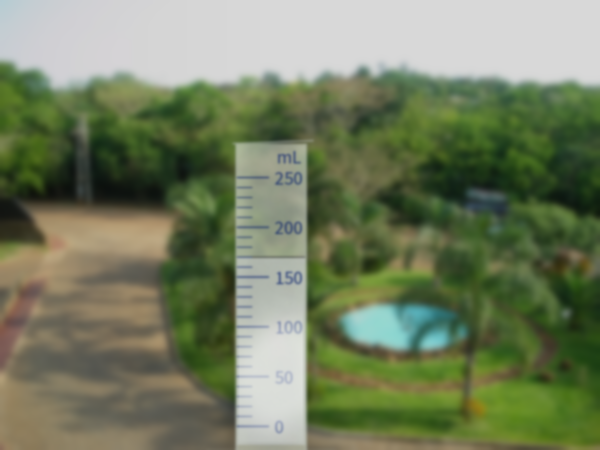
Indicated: 170mL
